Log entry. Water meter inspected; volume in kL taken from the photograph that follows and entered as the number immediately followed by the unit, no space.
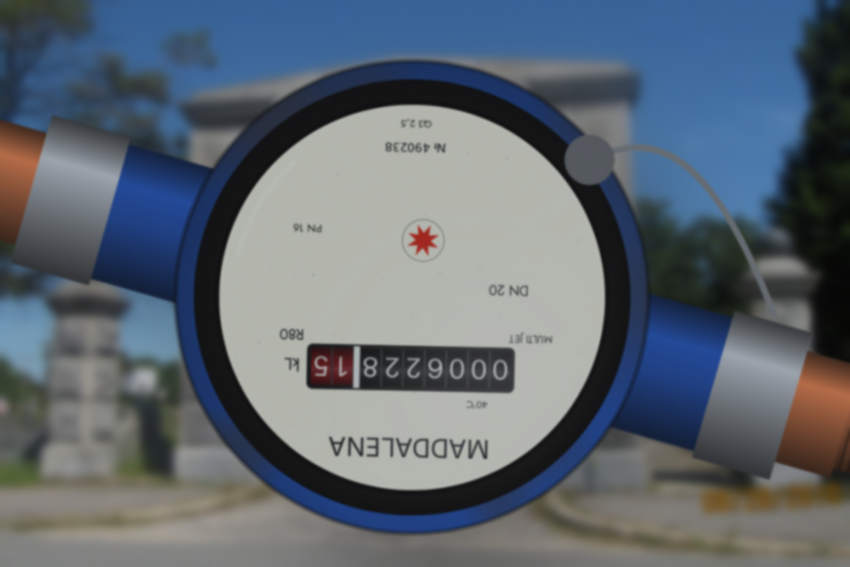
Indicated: 6228.15kL
